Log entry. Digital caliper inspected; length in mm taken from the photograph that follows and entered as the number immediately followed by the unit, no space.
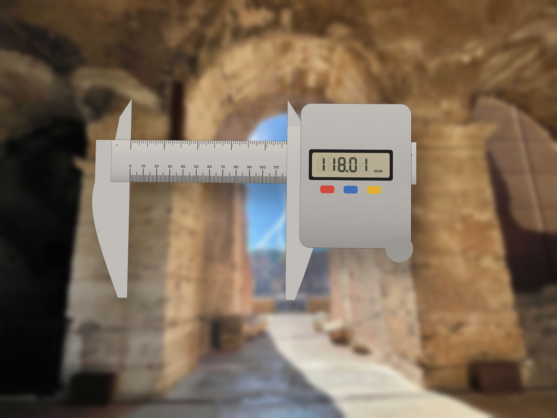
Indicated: 118.01mm
